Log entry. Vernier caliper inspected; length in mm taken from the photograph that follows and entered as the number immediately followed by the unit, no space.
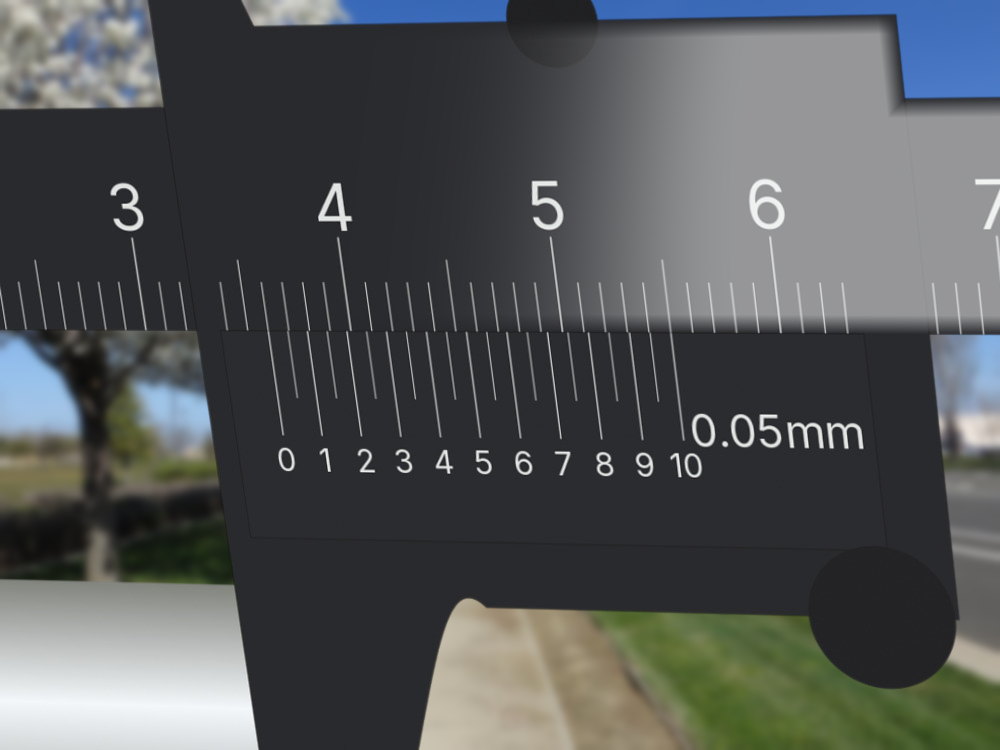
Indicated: 36.0mm
